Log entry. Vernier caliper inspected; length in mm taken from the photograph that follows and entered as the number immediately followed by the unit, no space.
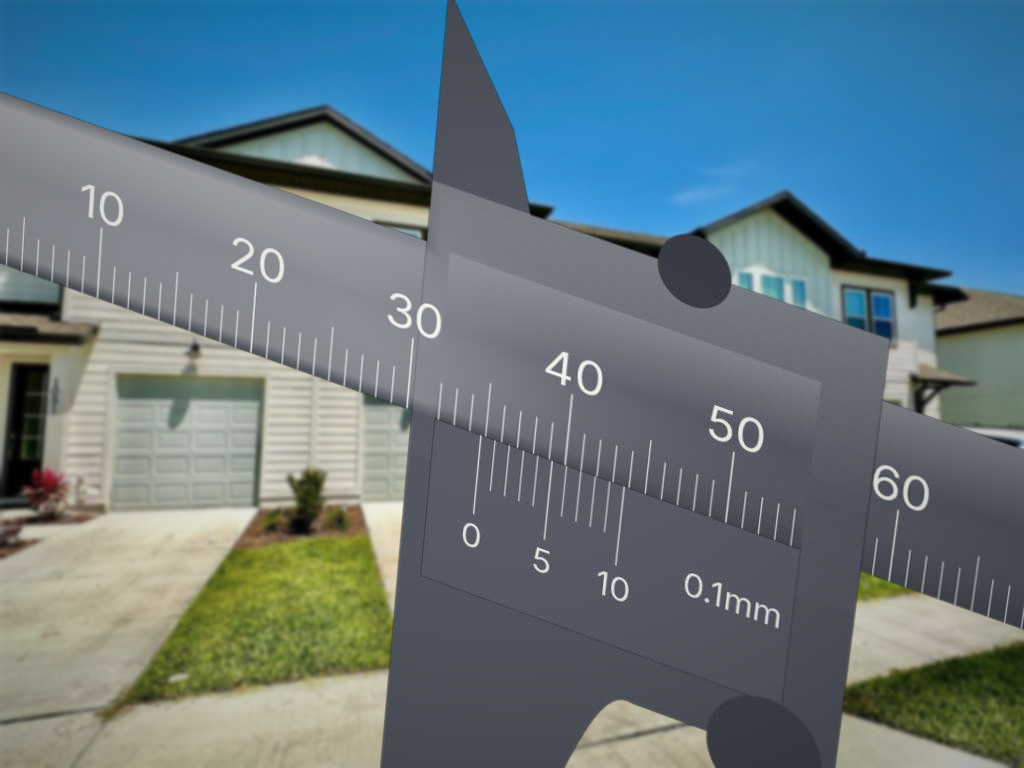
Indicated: 34.7mm
